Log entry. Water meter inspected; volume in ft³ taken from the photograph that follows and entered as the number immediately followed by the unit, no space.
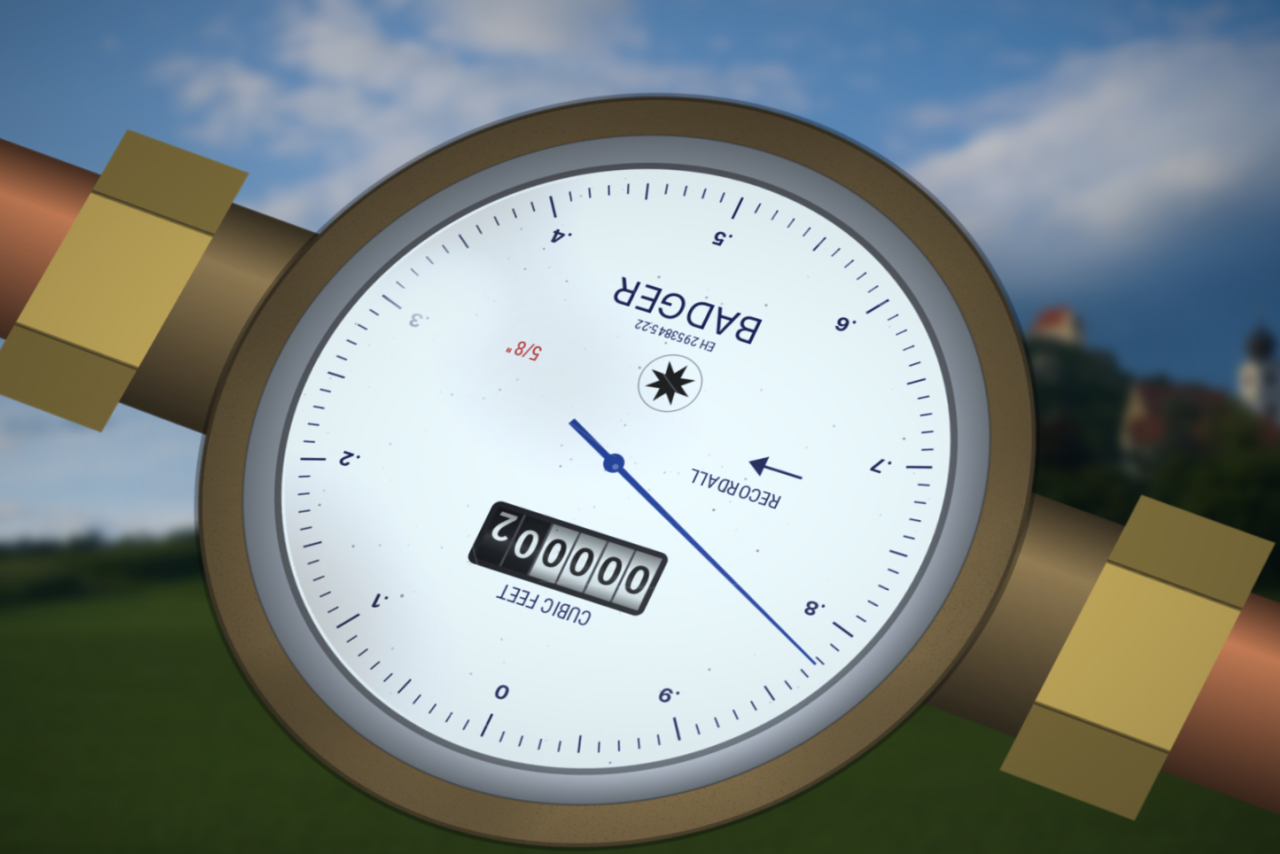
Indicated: 1.82ft³
